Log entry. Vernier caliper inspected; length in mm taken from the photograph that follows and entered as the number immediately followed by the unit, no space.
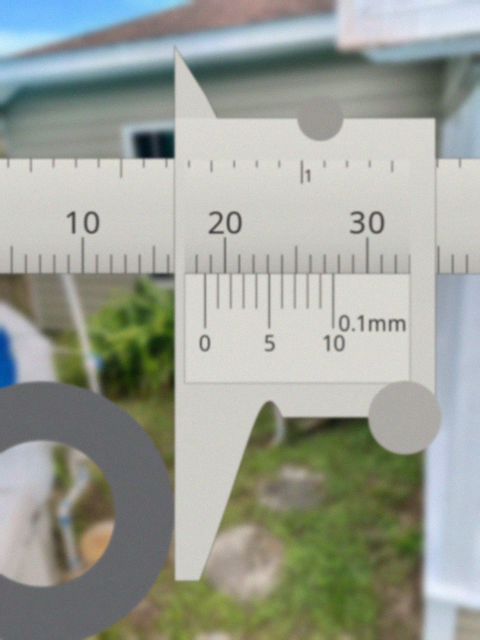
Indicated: 18.6mm
